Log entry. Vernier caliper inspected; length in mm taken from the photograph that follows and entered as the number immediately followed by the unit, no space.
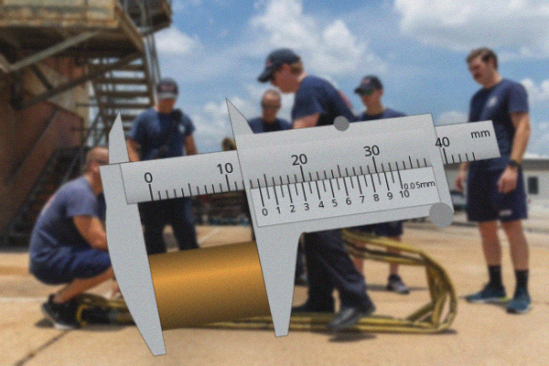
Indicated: 14.0mm
